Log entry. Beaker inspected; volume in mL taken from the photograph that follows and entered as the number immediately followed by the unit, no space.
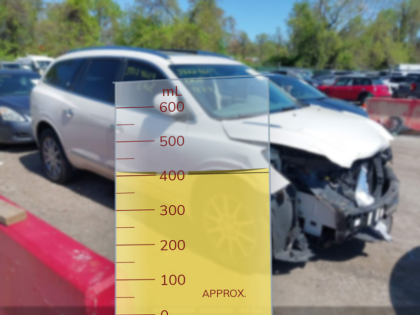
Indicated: 400mL
